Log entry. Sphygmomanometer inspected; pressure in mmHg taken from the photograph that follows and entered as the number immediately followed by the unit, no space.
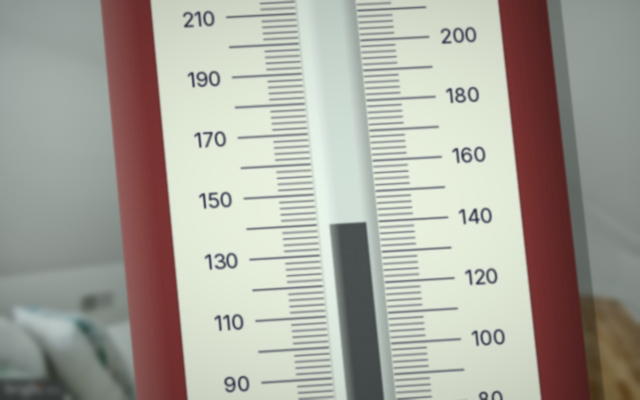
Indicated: 140mmHg
